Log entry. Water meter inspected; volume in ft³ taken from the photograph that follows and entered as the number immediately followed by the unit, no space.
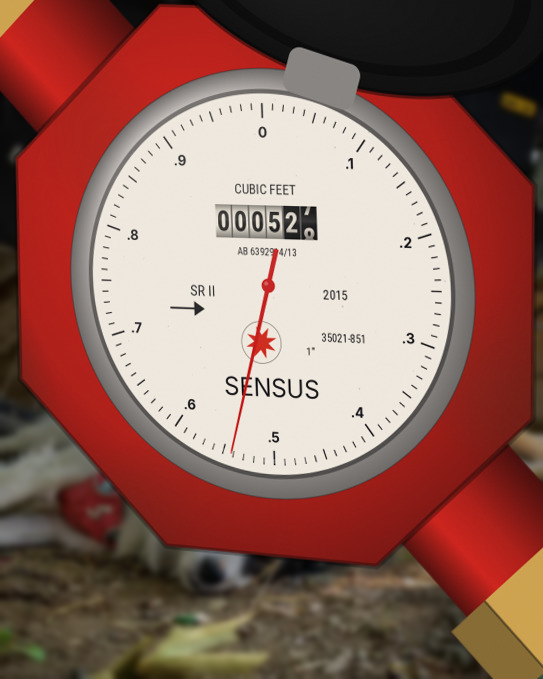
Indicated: 527.54ft³
